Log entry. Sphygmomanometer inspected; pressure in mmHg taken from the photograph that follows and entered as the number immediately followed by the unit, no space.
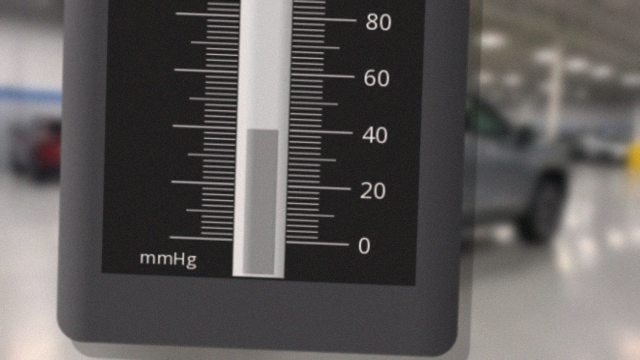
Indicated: 40mmHg
